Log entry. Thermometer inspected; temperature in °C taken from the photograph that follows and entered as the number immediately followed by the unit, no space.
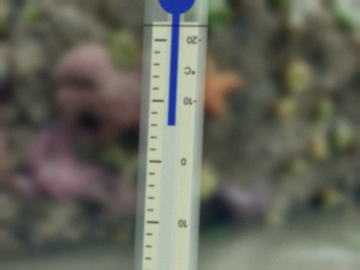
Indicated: -6°C
